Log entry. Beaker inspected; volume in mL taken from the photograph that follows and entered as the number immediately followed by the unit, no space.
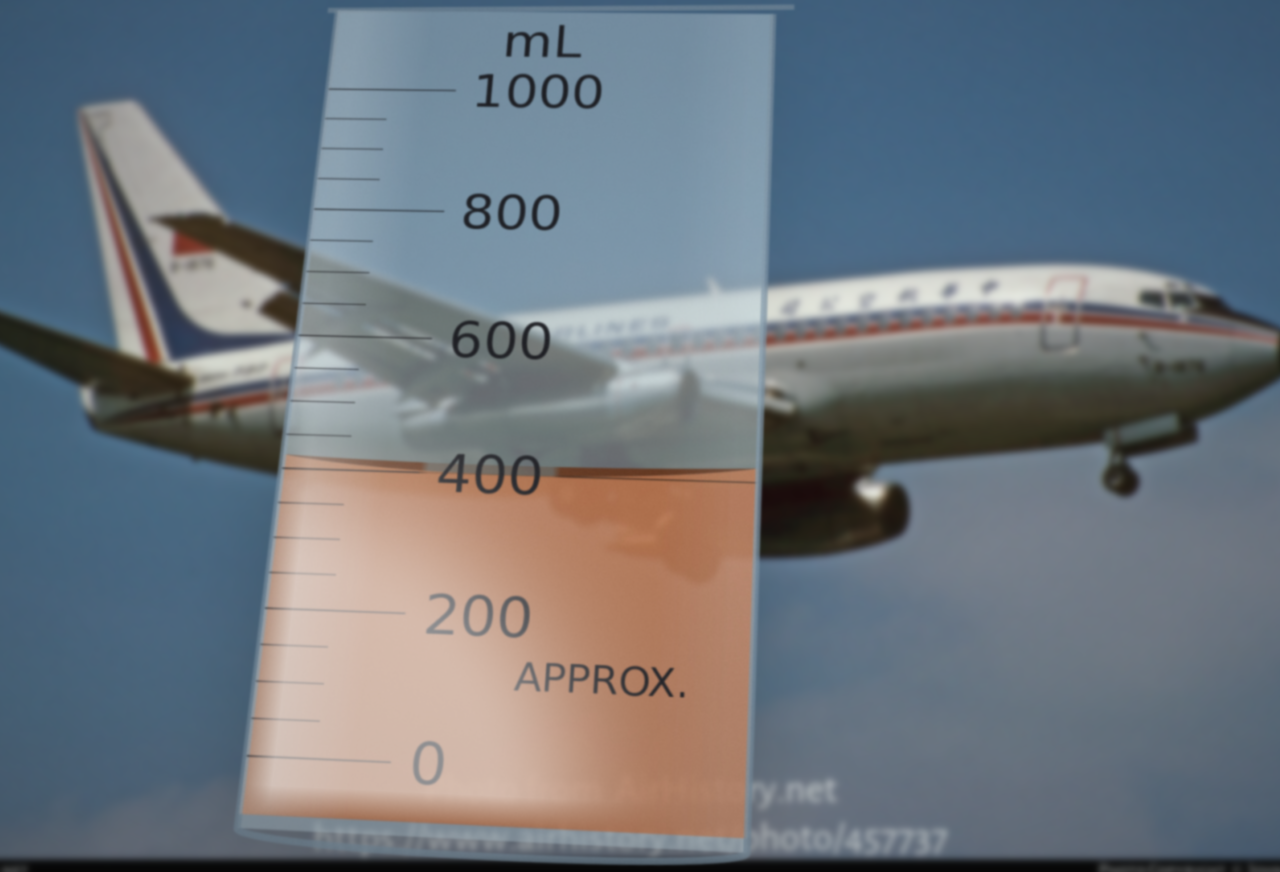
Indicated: 400mL
